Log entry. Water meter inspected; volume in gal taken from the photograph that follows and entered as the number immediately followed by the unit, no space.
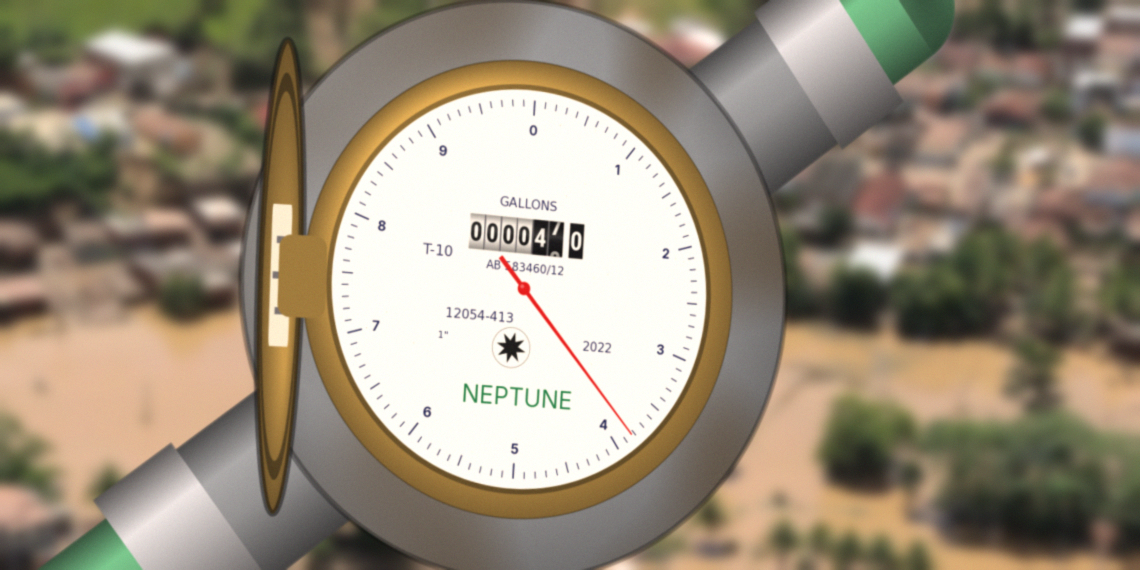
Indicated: 473.8gal
